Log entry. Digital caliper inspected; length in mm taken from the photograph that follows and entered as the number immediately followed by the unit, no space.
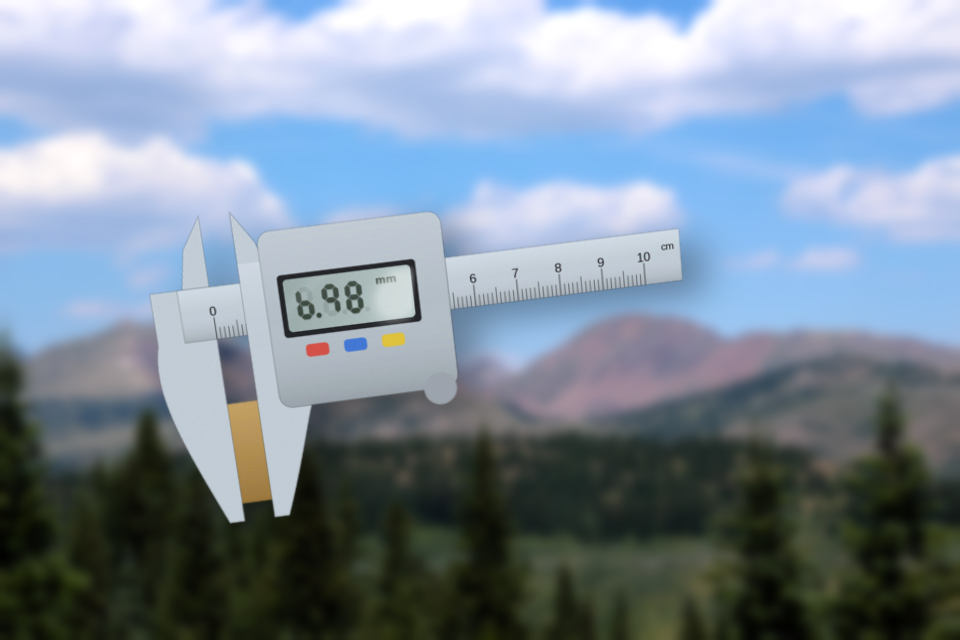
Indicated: 6.98mm
